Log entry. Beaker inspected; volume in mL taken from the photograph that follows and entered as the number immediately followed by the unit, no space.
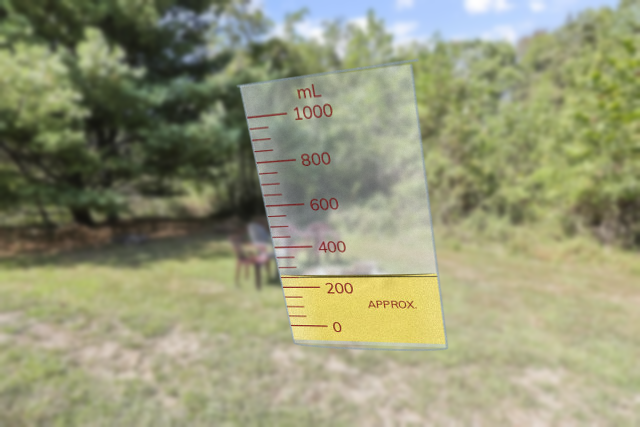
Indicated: 250mL
